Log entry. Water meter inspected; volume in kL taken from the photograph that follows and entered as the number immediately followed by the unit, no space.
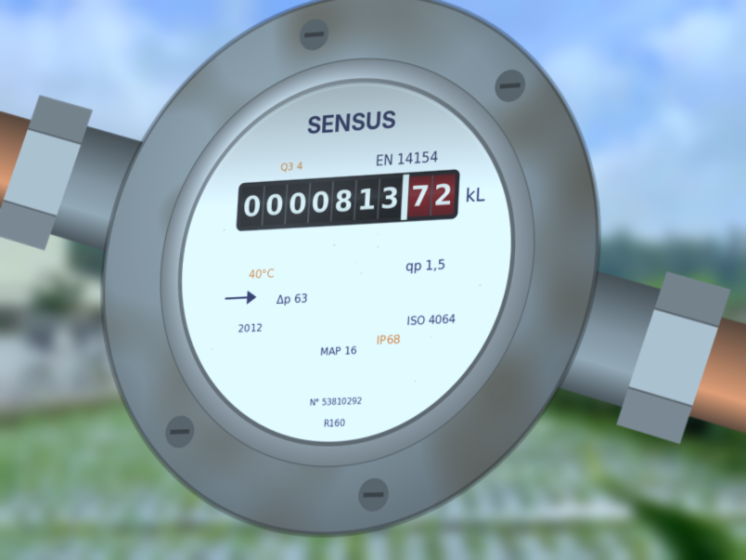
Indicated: 813.72kL
